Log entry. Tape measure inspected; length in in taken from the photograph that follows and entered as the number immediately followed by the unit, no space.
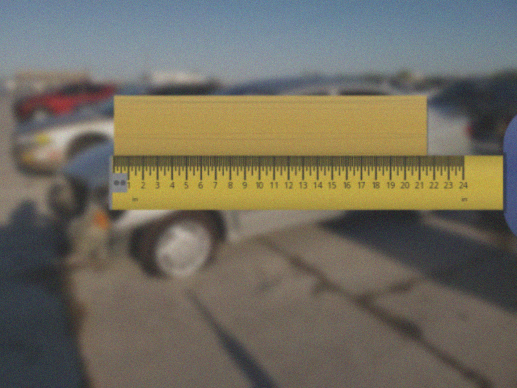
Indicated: 21.5in
